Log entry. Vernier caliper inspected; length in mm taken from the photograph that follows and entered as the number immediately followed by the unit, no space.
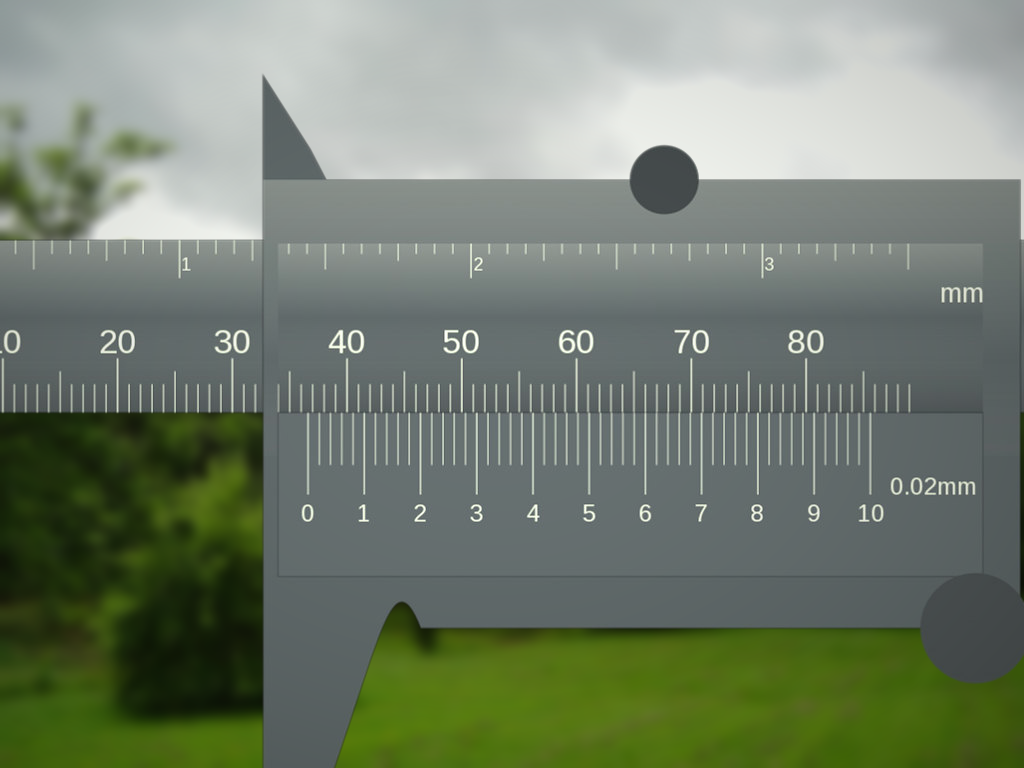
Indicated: 36.6mm
